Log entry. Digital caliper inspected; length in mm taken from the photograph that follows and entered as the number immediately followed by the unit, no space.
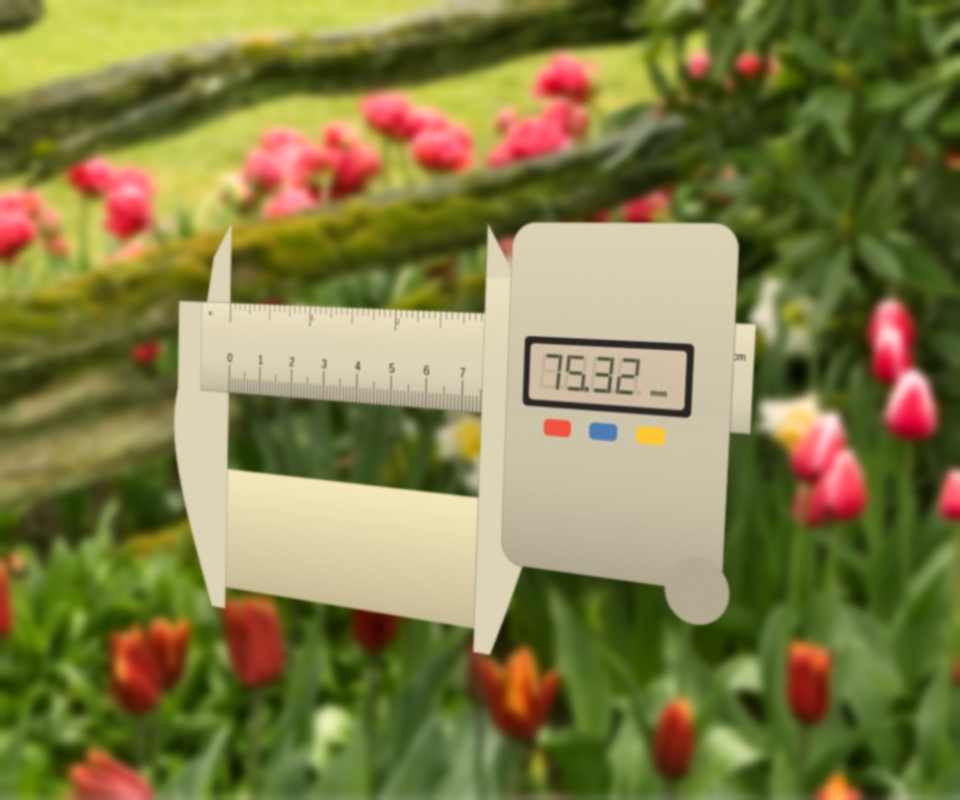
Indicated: 75.32mm
